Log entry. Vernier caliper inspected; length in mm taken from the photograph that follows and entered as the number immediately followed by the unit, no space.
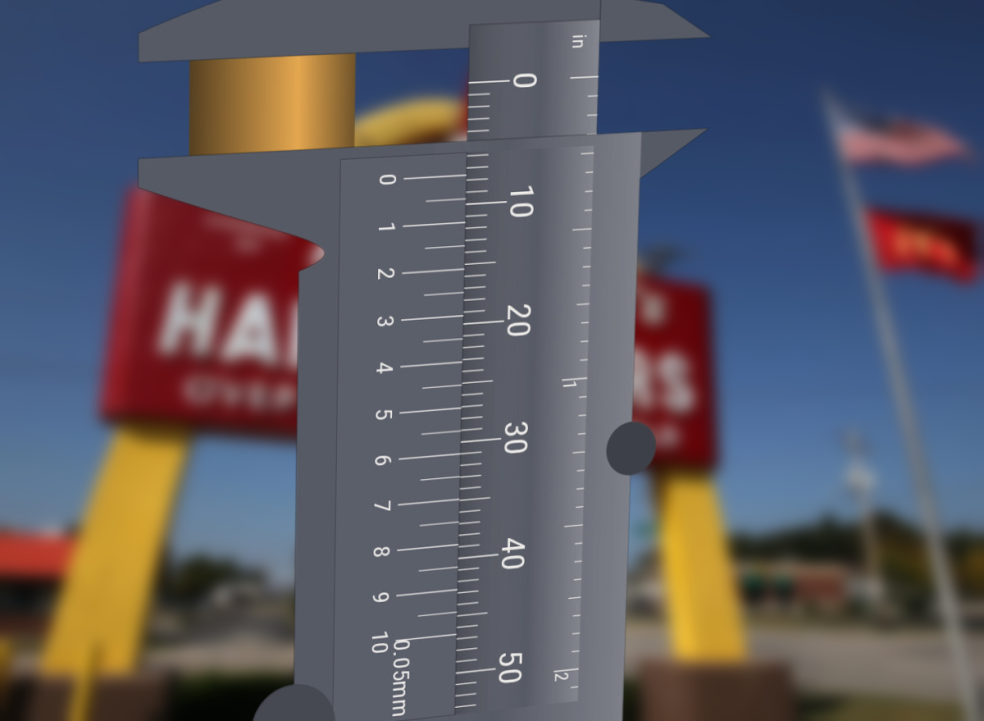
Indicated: 7.6mm
